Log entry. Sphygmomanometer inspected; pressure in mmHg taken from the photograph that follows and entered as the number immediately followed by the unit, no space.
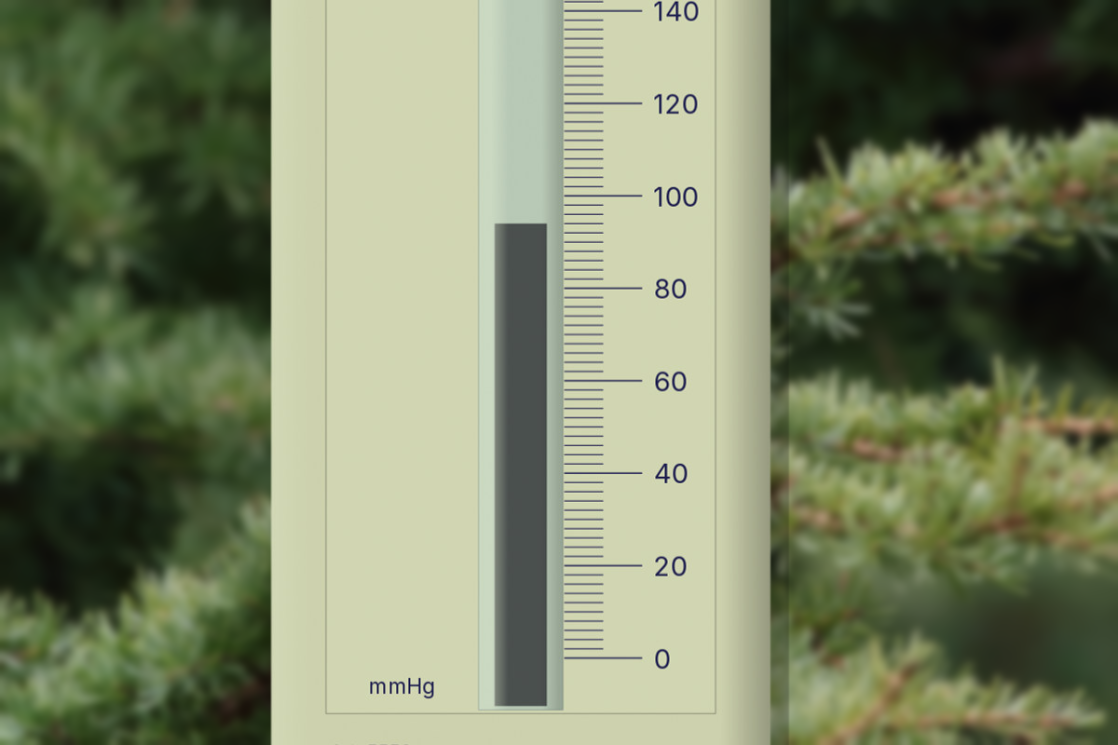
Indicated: 94mmHg
